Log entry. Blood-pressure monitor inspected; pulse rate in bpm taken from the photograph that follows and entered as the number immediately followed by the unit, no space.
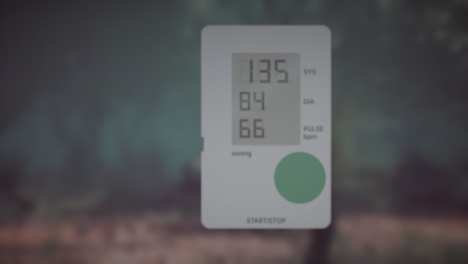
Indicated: 66bpm
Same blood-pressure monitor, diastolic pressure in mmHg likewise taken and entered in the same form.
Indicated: 84mmHg
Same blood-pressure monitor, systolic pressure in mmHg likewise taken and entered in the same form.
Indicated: 135mmHg
